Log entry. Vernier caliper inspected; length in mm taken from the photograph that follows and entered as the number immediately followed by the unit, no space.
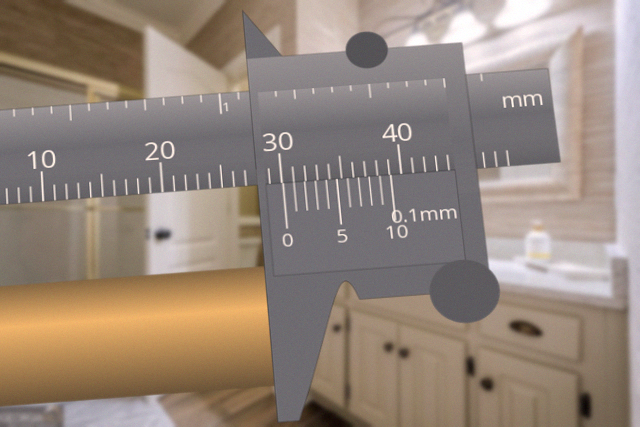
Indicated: 30.1mm
